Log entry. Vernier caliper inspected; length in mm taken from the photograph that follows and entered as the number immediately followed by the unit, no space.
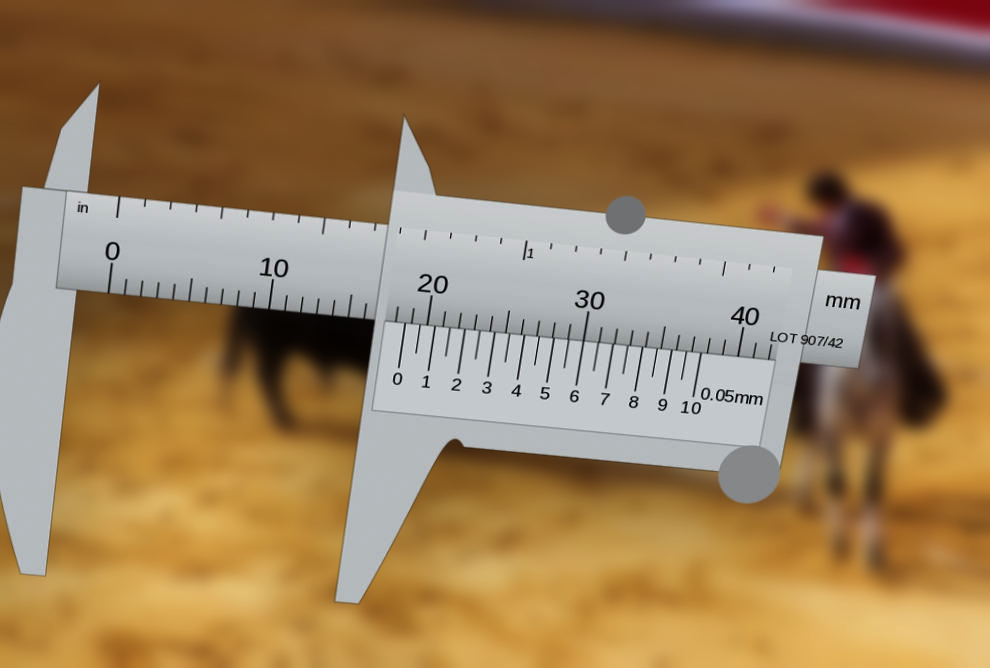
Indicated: 18.6mm
